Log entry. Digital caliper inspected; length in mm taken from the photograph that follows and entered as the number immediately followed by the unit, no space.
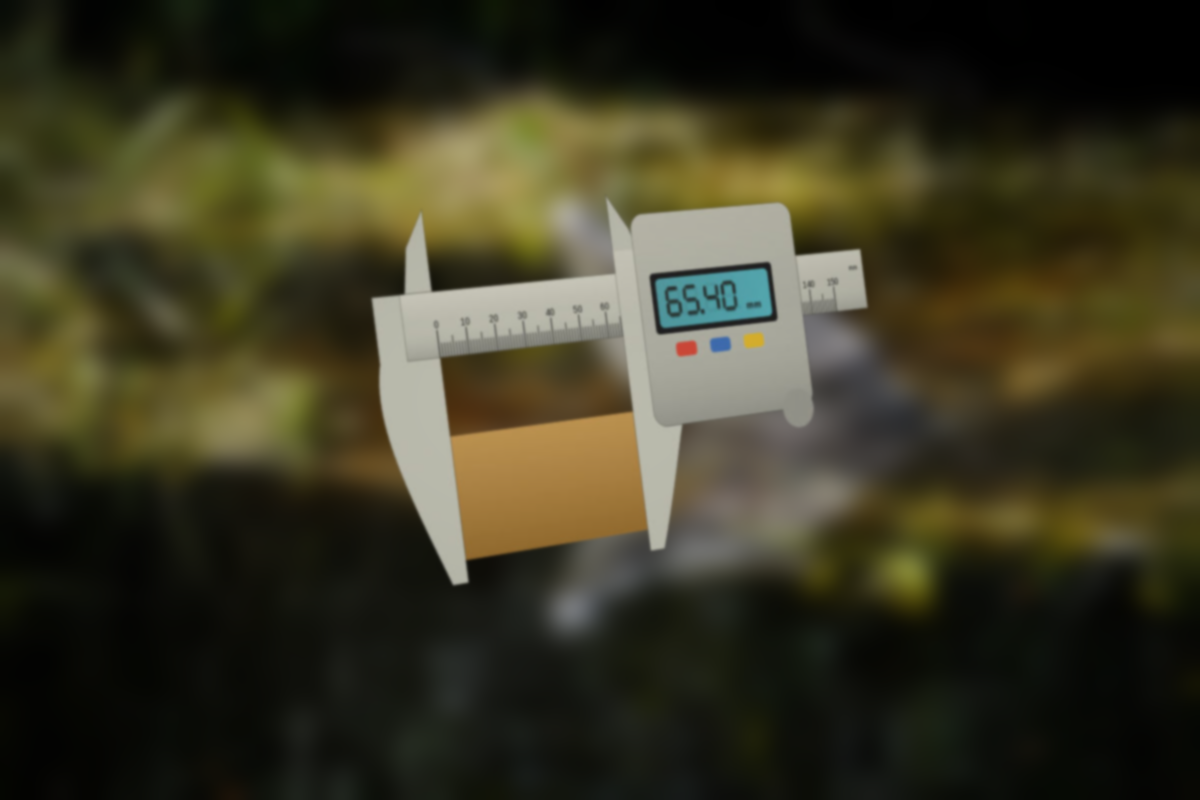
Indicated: 65.40mm
